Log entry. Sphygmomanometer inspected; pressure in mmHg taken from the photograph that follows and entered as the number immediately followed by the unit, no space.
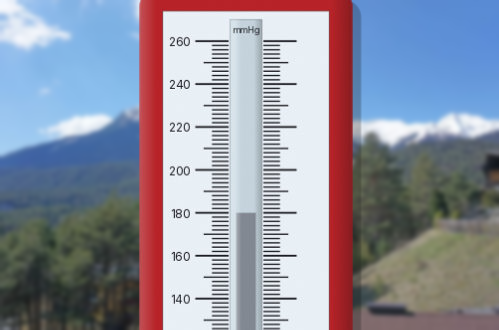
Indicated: 180mmHg
